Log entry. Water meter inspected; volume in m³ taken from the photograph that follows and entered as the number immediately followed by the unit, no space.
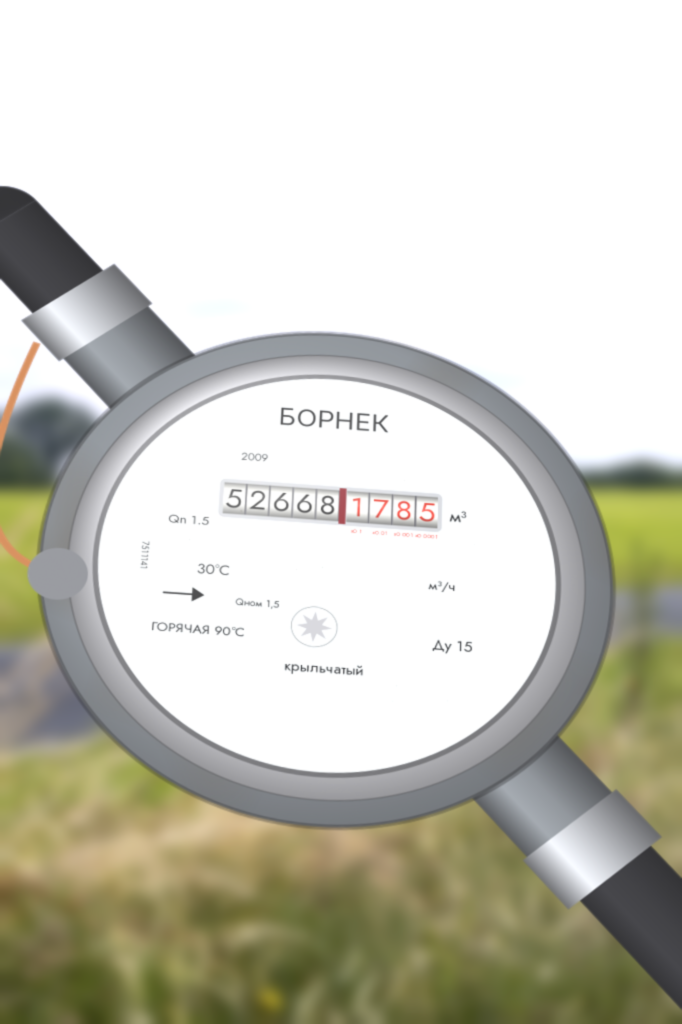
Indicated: 52668.1785m³
